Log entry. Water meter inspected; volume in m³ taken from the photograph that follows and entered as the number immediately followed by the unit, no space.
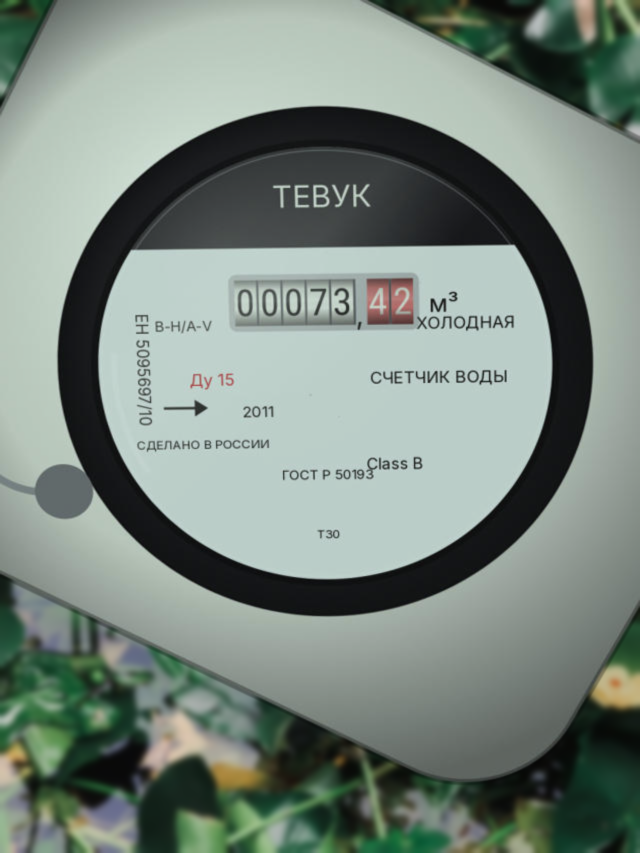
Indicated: 73.42m³
